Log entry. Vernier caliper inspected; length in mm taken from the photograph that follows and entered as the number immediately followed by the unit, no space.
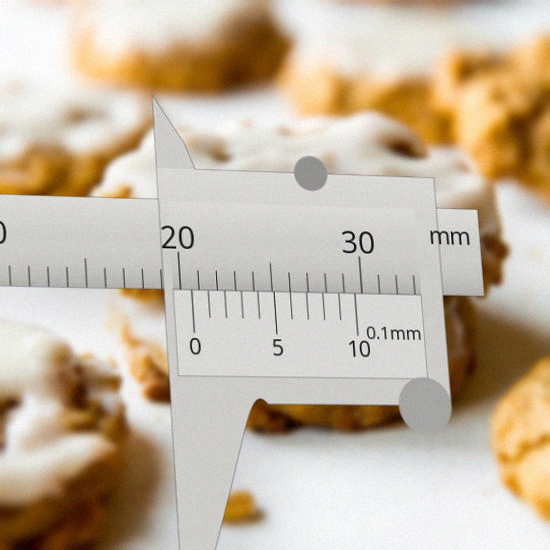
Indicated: 20.6mm
